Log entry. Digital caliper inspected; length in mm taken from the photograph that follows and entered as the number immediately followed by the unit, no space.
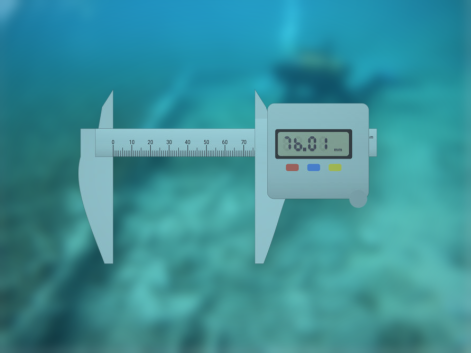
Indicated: 76.01mm
